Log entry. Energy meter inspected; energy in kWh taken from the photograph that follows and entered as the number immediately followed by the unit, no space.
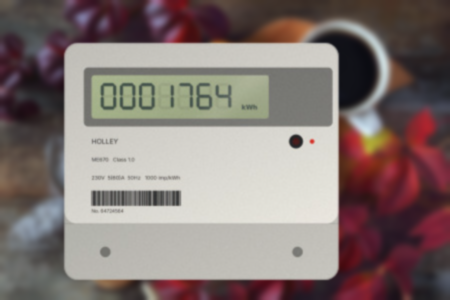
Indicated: 1764kWh
